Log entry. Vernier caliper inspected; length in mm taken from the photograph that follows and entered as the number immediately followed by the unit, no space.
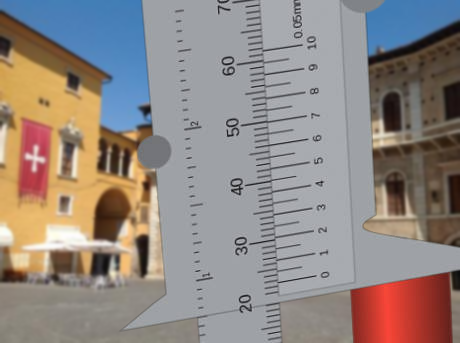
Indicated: 22.6mm
